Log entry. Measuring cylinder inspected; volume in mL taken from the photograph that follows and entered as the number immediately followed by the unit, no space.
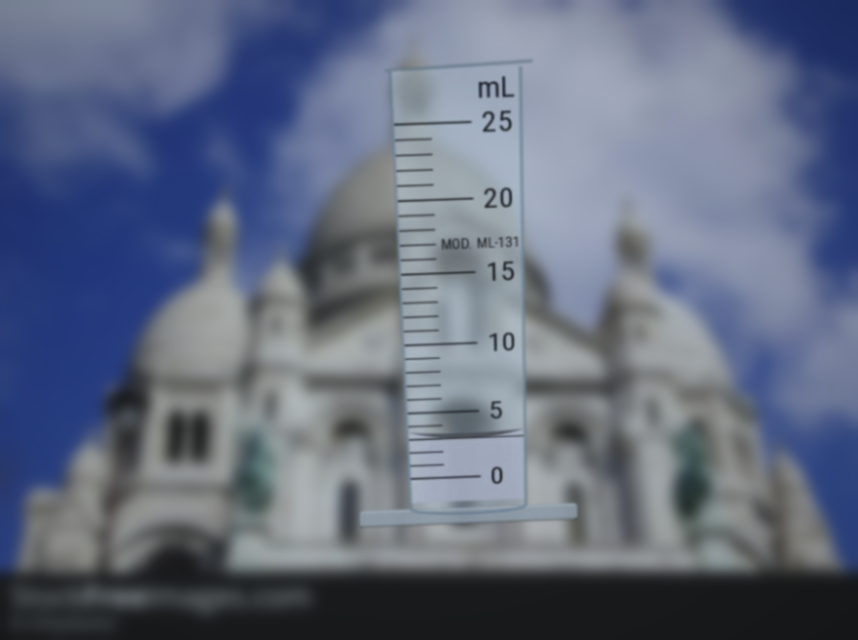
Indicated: 3mL
